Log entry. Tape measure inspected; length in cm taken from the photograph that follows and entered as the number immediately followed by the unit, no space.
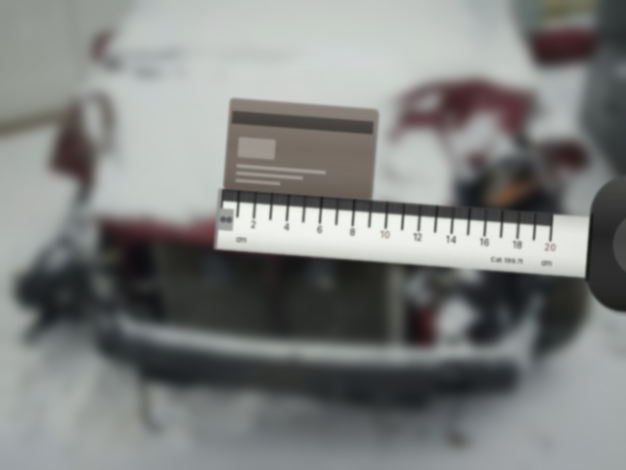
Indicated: 9cm
